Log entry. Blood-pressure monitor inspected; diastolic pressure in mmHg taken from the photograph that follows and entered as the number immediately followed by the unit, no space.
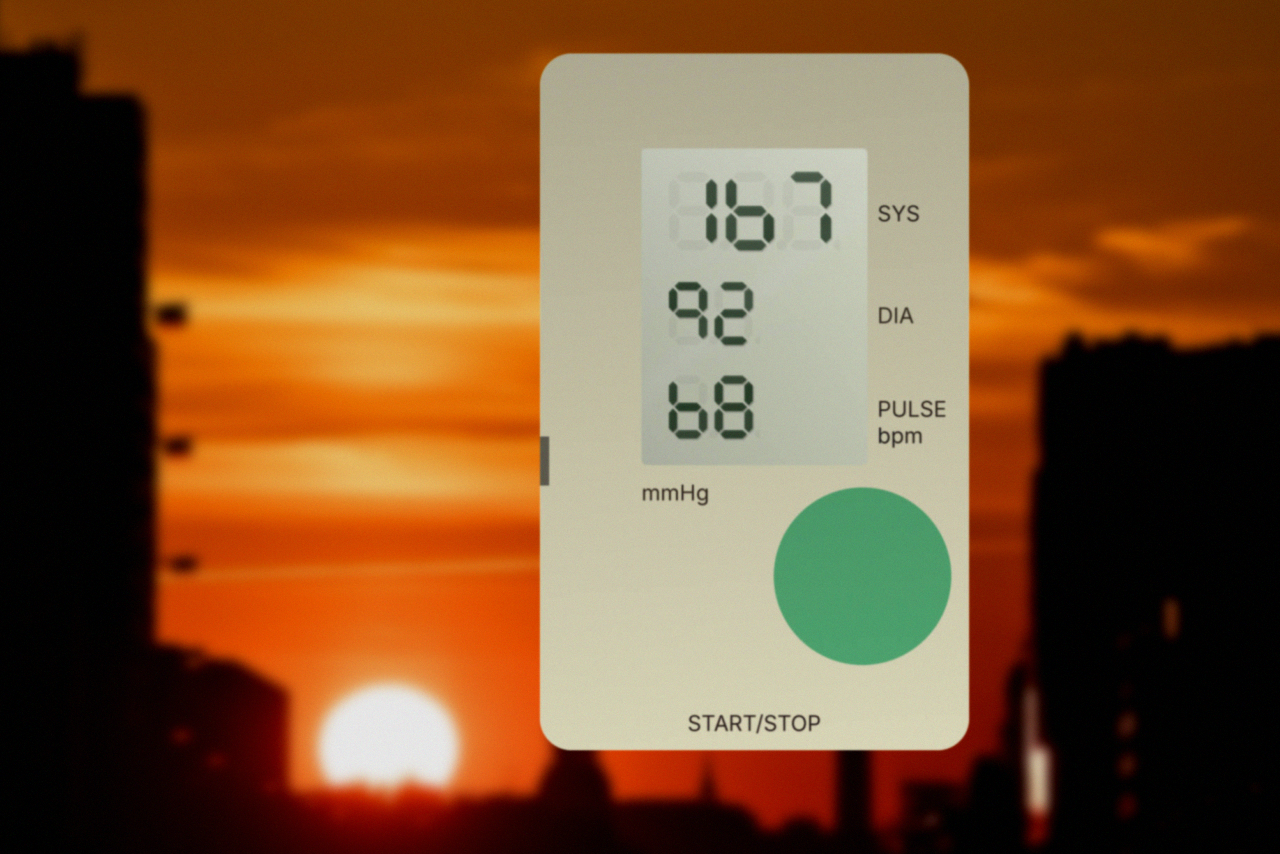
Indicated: 92mmHg
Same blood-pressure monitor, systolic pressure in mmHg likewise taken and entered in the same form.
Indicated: 167mmHg
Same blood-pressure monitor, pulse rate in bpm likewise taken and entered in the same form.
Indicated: 68bpm
